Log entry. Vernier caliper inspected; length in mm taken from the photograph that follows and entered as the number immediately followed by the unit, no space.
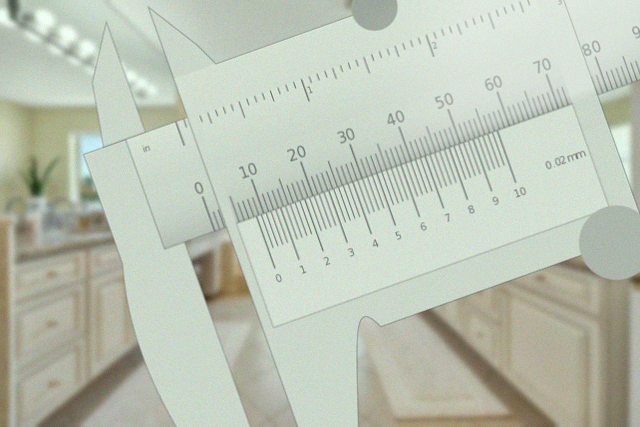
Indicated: 8.5mm
